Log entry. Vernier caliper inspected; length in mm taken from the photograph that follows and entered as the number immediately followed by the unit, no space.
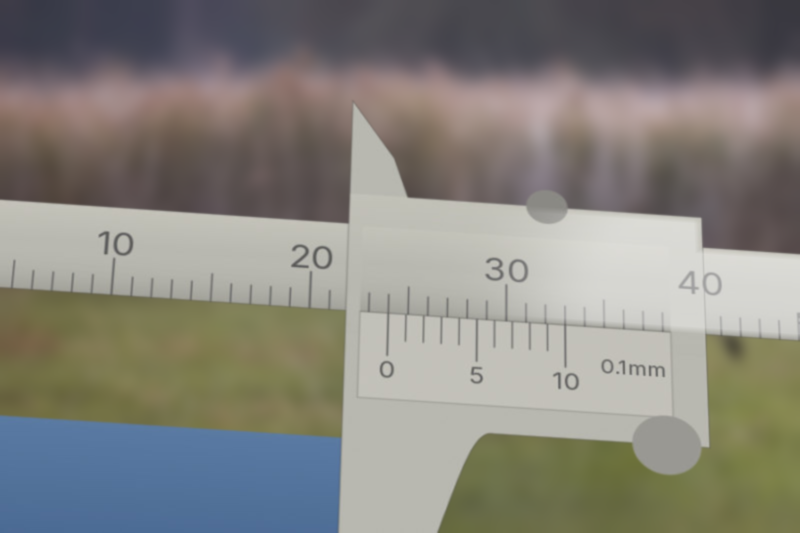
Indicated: 24.0mm
